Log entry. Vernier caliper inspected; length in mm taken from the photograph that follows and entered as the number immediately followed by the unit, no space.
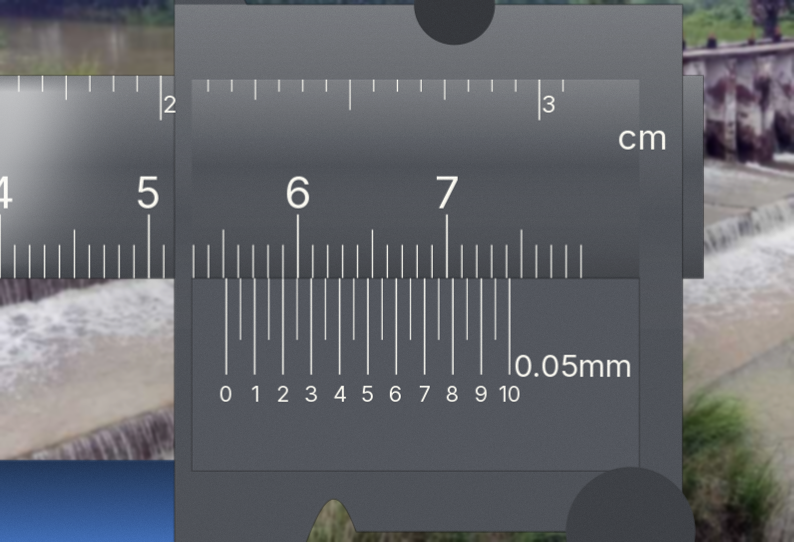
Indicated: 55.2mm
